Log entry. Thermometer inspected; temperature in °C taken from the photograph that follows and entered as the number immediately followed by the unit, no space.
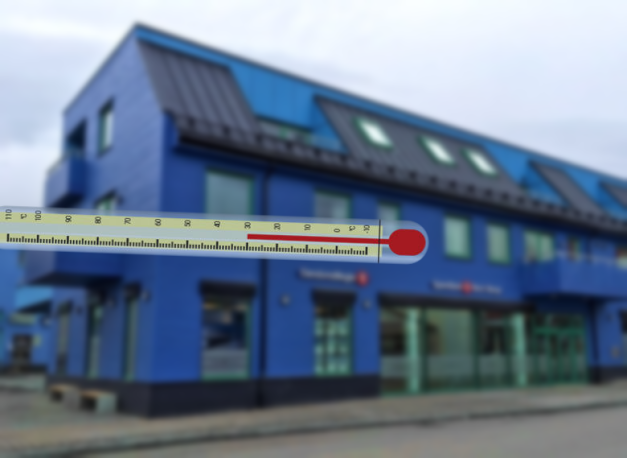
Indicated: 30°C
